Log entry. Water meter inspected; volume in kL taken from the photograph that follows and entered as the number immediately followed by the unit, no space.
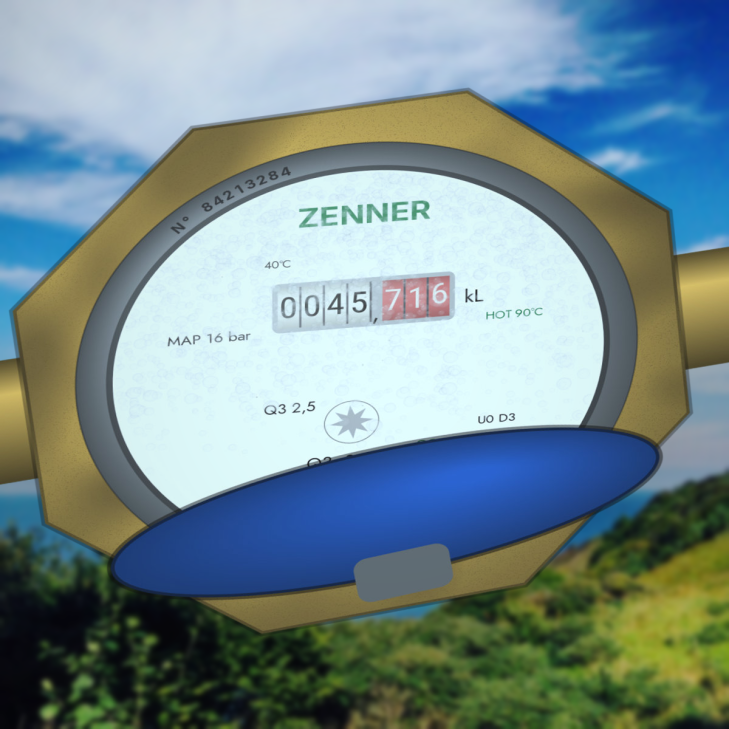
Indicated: 45.716kL
